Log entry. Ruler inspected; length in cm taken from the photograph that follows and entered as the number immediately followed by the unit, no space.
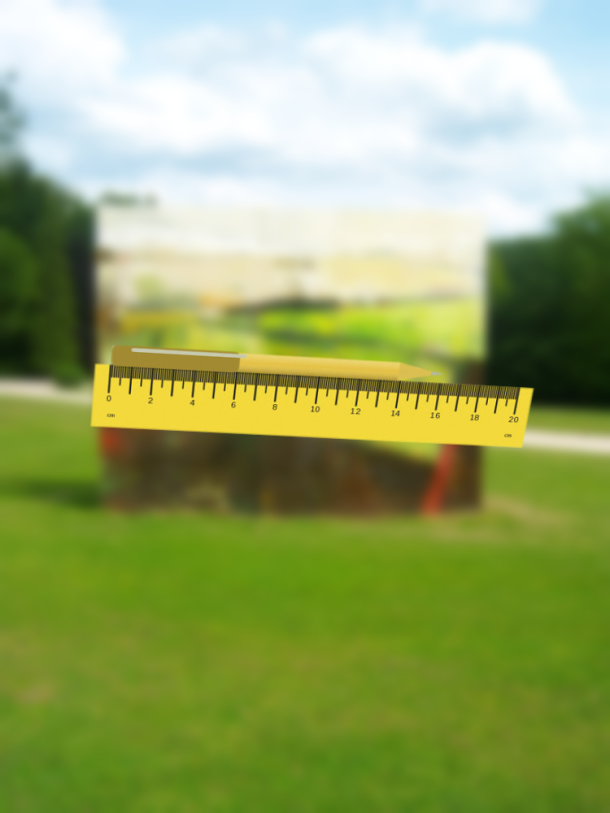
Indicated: 16cm
